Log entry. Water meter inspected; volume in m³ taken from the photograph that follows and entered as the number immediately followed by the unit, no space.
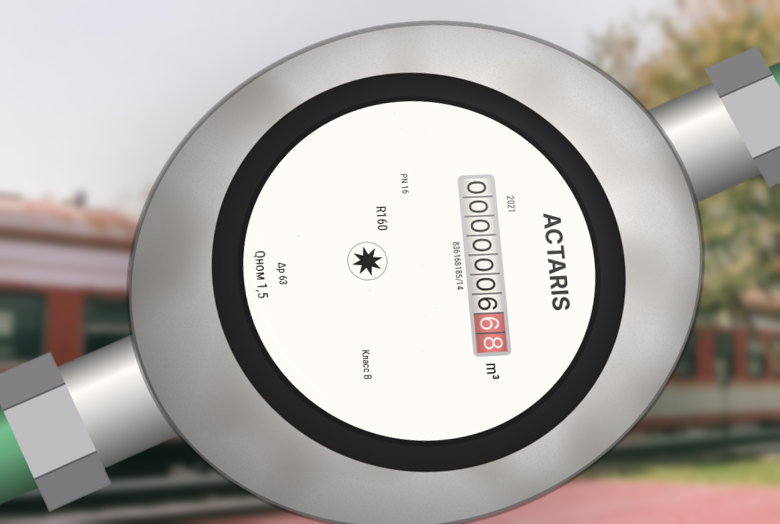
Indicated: 6.68m³
